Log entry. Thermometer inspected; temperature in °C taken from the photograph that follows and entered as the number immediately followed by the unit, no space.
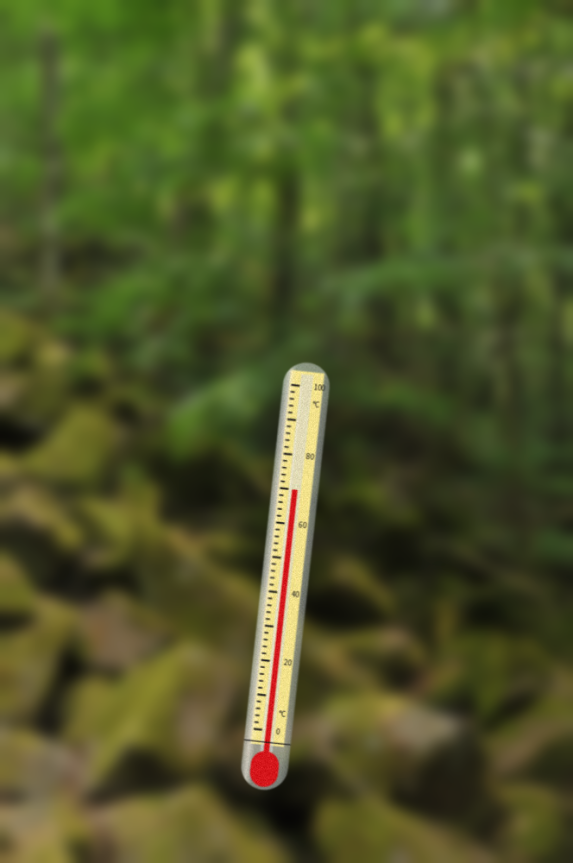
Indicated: 70°C
